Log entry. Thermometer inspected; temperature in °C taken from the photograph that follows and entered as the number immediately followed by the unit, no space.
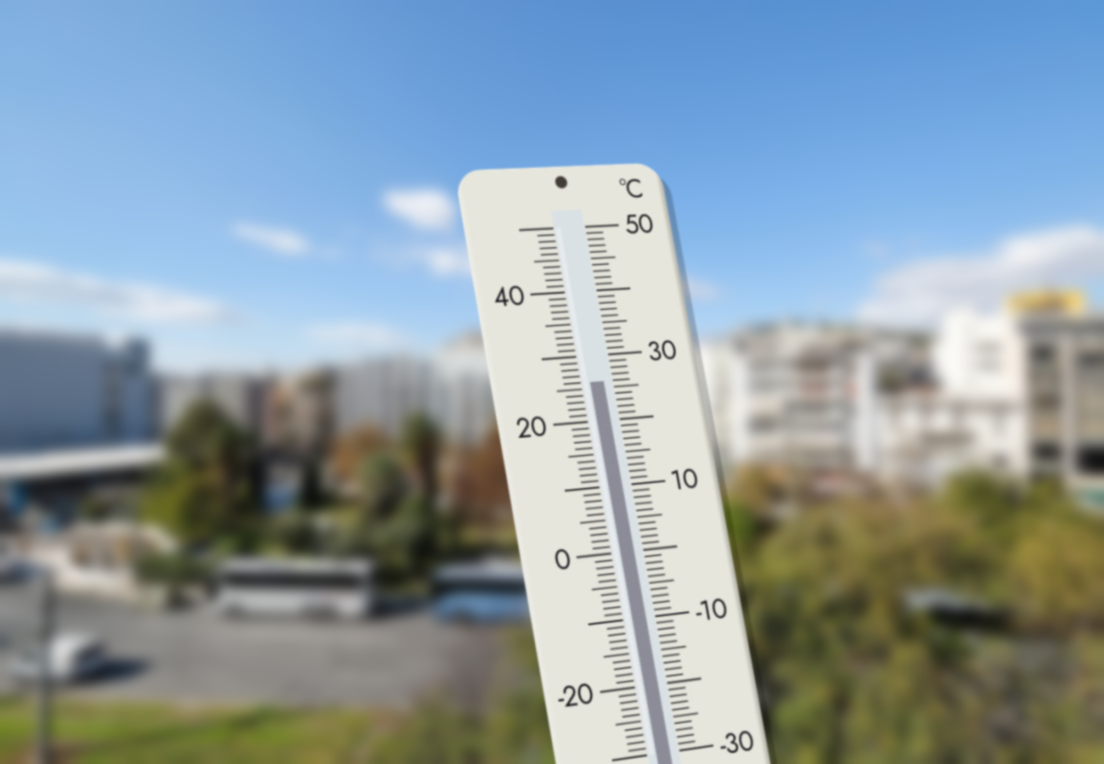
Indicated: 26°C
